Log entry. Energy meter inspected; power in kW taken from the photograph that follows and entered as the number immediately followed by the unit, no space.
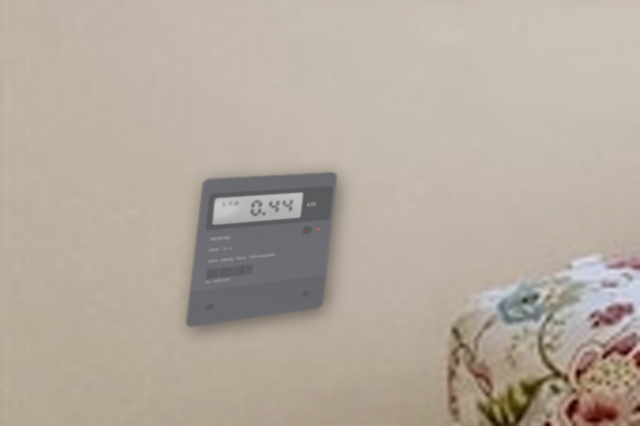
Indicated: 0.44kW
